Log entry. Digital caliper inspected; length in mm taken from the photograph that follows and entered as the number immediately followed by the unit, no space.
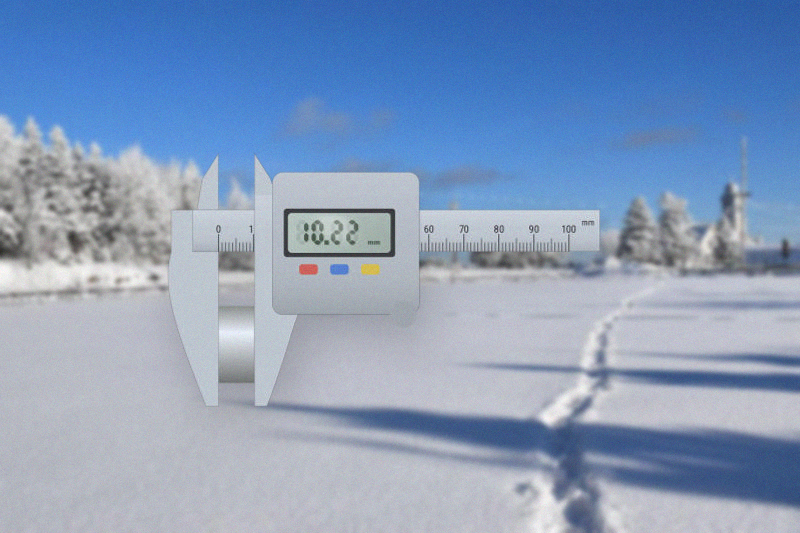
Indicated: 10.22mm
